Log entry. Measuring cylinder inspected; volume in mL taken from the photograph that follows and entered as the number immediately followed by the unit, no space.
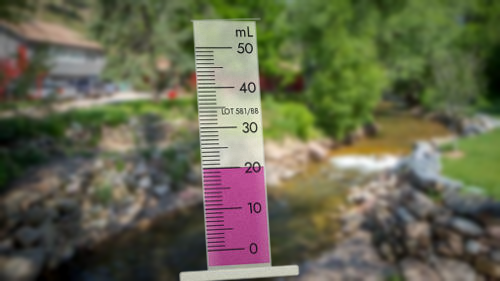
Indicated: 20mL
